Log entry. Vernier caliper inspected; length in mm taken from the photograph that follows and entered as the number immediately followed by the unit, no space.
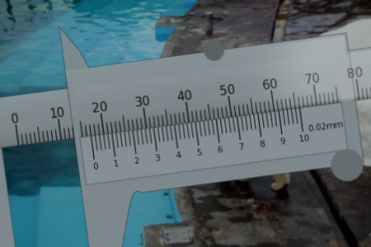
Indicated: 17.0mm
